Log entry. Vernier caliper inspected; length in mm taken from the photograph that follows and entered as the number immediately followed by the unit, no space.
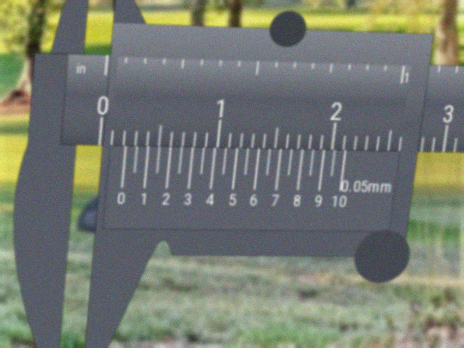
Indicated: 2.2mm
